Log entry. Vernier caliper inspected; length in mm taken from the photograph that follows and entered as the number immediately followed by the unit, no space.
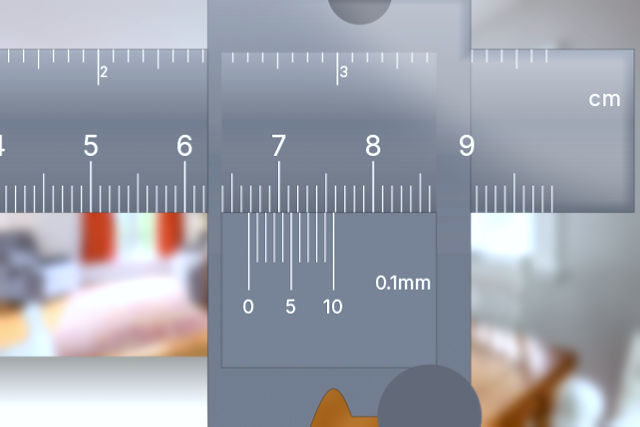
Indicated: 66.8mm
